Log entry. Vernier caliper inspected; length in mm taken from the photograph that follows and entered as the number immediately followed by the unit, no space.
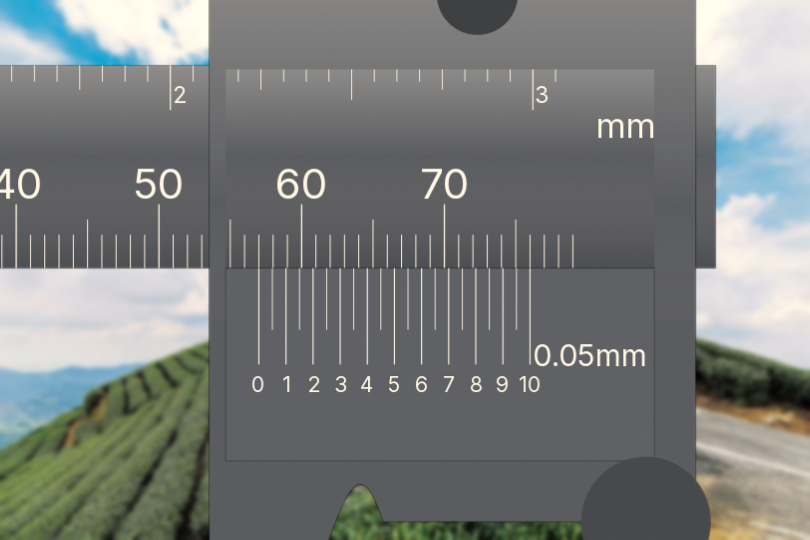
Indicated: 57.0mm
